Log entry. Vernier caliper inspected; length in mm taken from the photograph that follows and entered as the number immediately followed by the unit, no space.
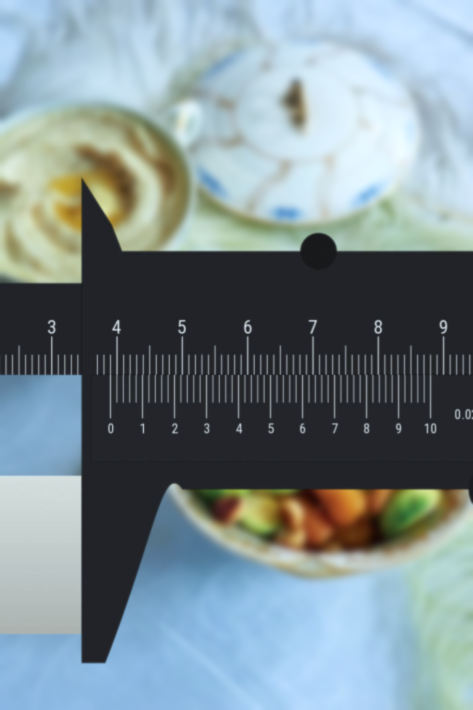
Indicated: 39.0mm
